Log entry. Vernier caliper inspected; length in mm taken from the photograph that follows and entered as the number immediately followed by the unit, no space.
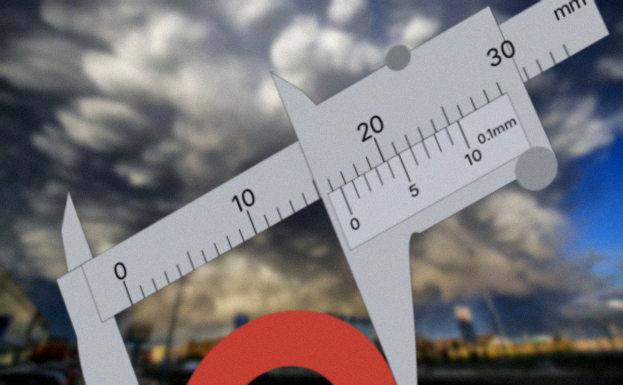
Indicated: 16.6mm
